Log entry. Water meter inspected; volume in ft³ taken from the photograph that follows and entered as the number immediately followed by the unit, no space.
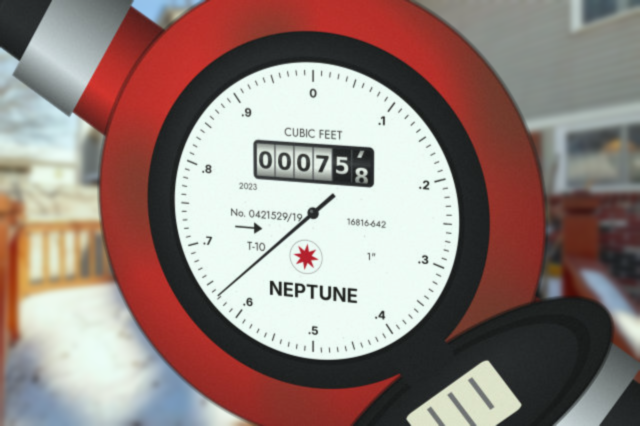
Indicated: 757.63ft³
